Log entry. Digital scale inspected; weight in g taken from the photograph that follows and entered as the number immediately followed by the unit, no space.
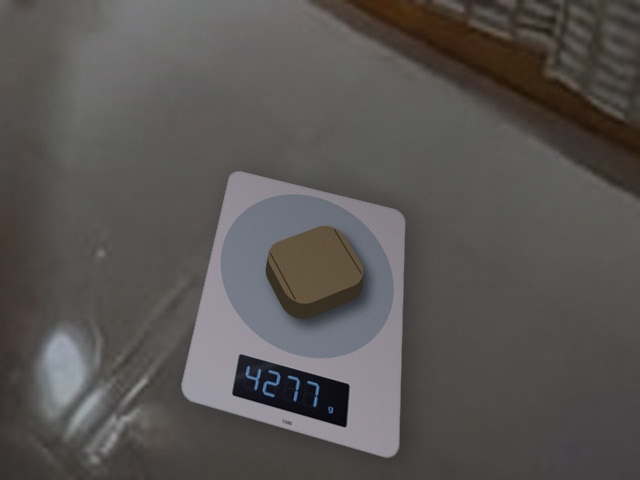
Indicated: 4277g
